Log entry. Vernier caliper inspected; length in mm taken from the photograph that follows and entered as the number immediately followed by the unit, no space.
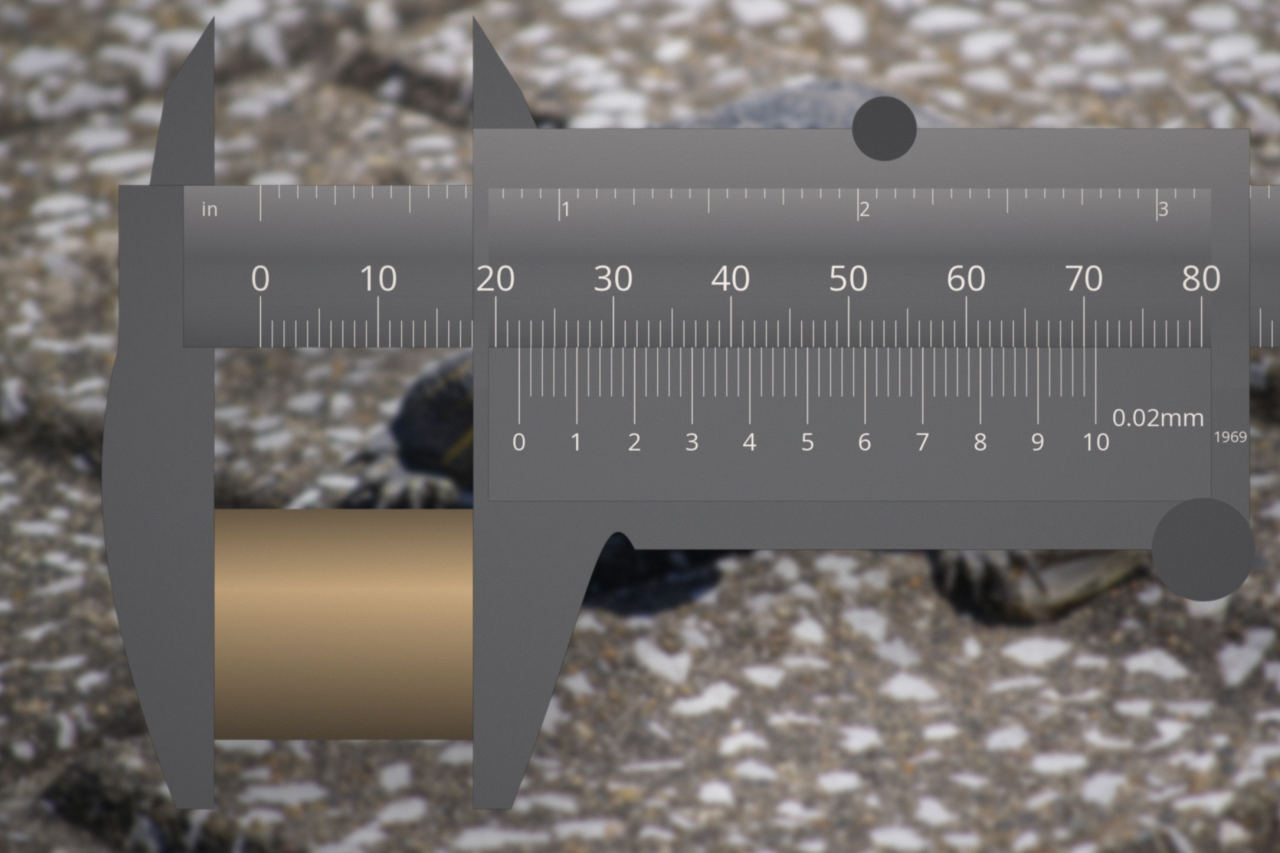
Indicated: 22.0mm
